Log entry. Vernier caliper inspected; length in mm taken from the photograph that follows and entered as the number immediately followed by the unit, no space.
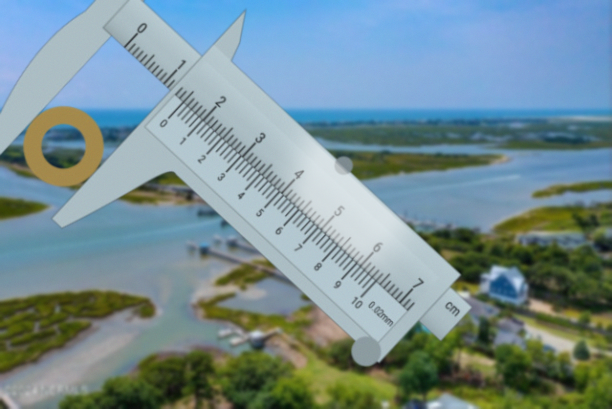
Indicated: 15.0mm
